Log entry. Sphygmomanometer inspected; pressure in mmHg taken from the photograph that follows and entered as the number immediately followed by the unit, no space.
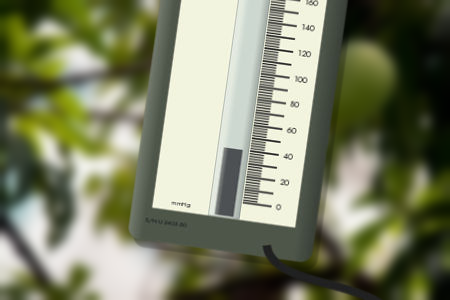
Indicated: 40mmHg
